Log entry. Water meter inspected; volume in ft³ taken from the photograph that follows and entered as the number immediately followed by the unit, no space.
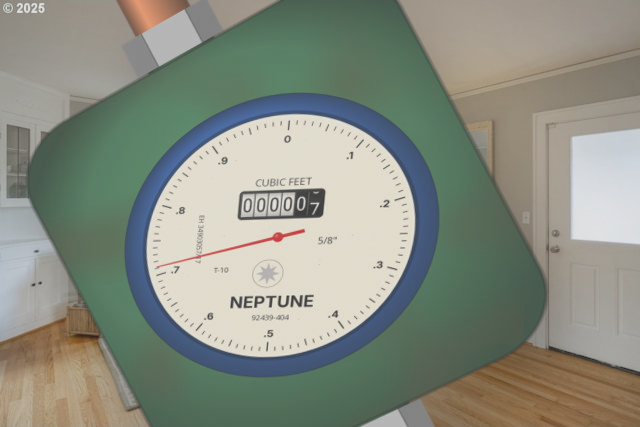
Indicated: 6.71ft³
